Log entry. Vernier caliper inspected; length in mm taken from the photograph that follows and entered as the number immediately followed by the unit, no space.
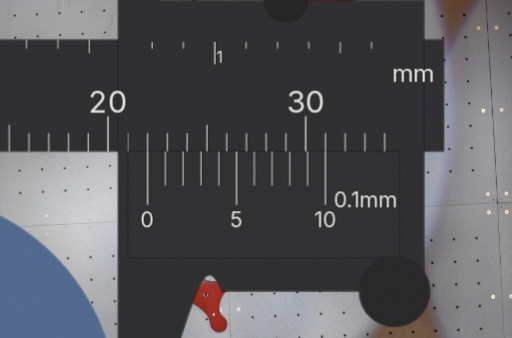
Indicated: 22.0mm
